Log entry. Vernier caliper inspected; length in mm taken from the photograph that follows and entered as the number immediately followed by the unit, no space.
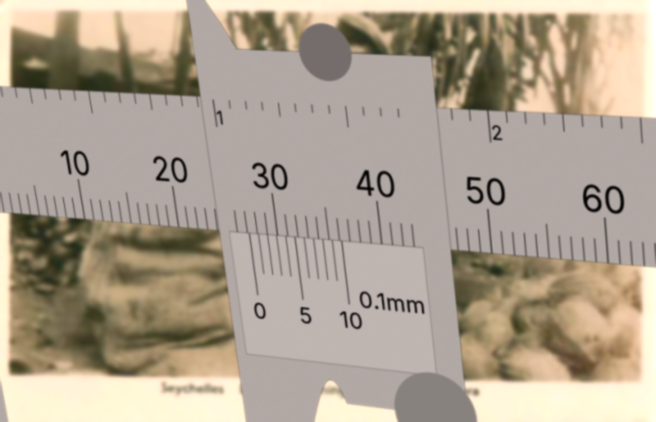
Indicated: 27.2mm
